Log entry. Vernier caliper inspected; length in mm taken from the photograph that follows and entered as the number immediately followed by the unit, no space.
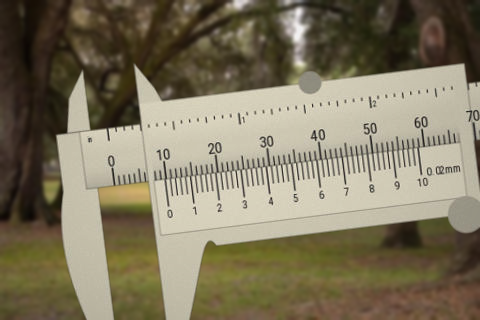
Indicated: 9.8mm
